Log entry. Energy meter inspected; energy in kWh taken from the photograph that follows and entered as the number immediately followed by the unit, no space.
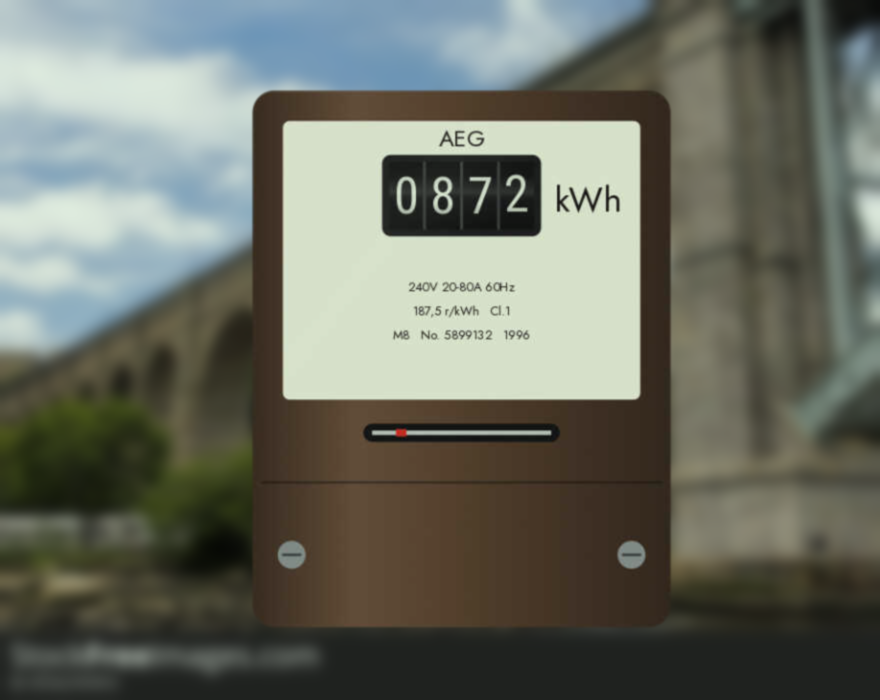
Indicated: 872kWh
